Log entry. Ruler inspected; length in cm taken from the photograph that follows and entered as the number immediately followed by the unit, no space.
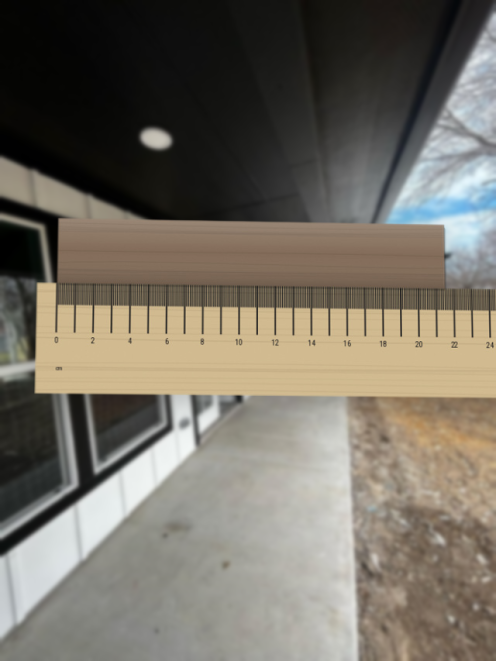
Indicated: 21.5cm
